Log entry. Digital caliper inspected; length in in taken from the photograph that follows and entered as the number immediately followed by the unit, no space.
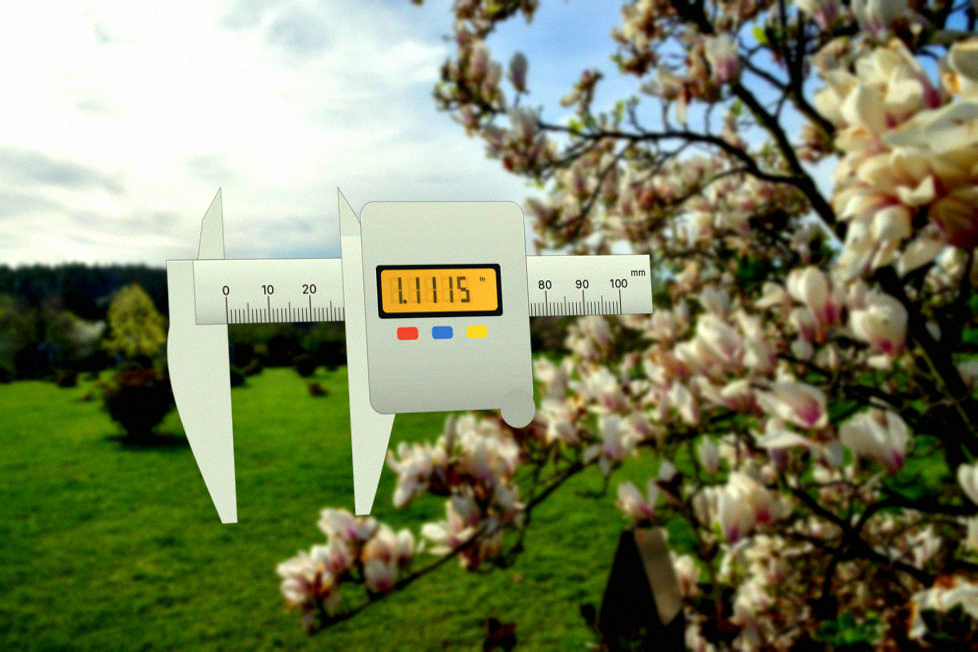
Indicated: 1.1115in
